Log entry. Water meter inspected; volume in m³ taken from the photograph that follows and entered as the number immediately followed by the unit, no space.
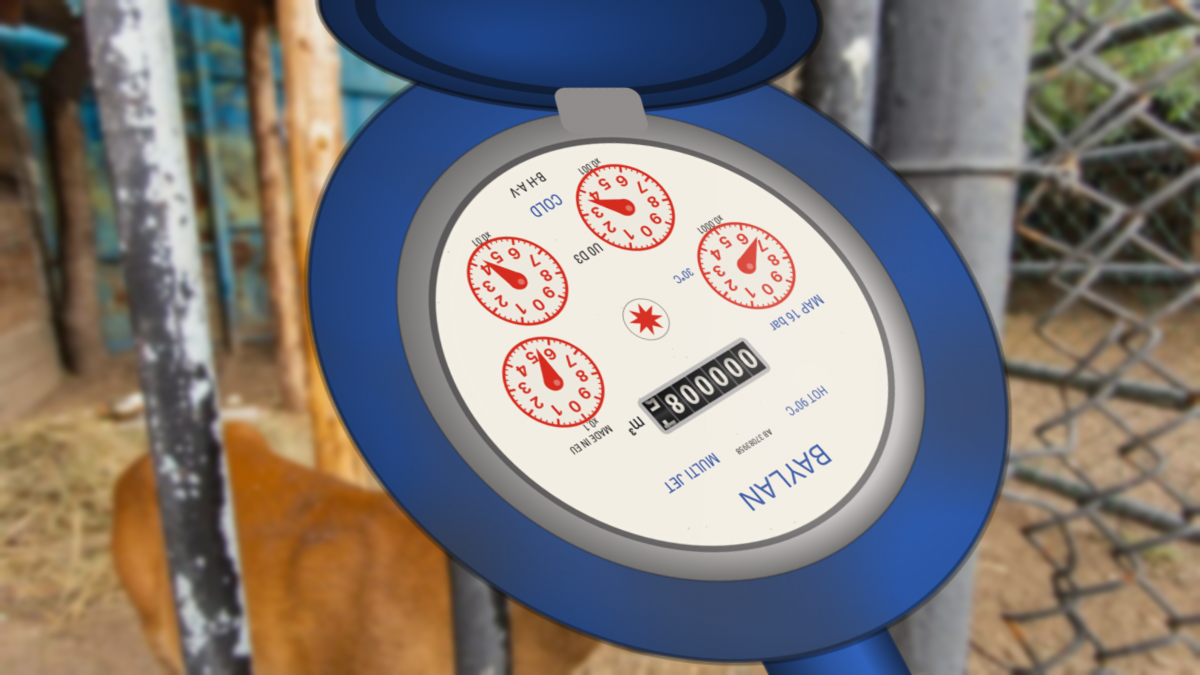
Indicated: 84.5436m³
